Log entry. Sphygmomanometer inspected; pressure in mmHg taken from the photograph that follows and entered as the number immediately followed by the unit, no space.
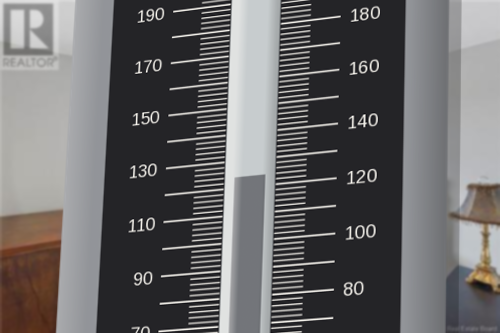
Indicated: 124mmHg
